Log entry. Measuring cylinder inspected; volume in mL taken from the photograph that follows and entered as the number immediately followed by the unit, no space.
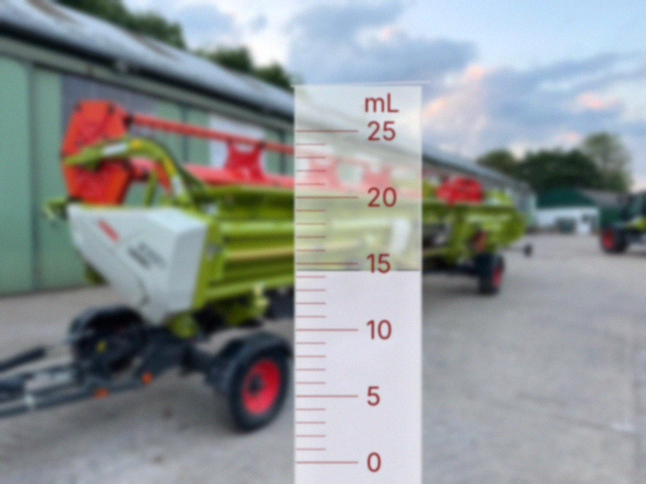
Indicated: 14.5mL
